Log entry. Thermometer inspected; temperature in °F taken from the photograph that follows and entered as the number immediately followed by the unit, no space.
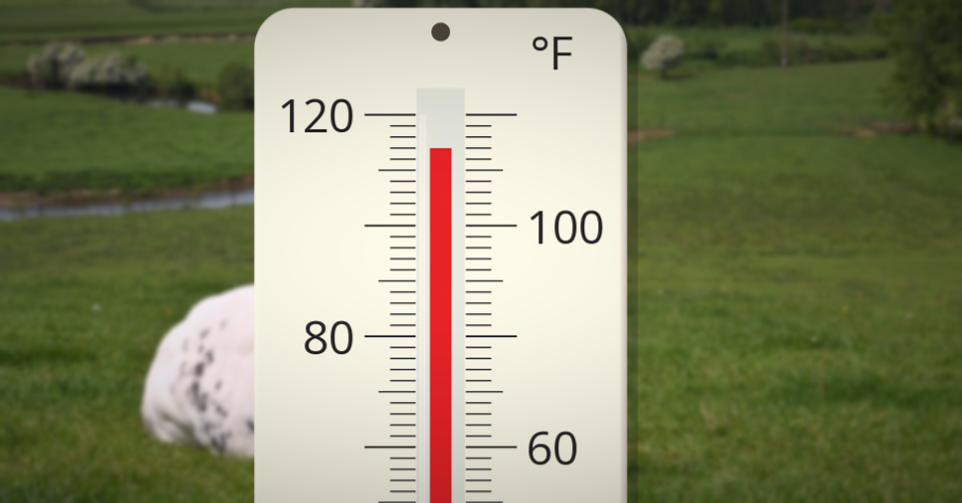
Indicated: 114°F
